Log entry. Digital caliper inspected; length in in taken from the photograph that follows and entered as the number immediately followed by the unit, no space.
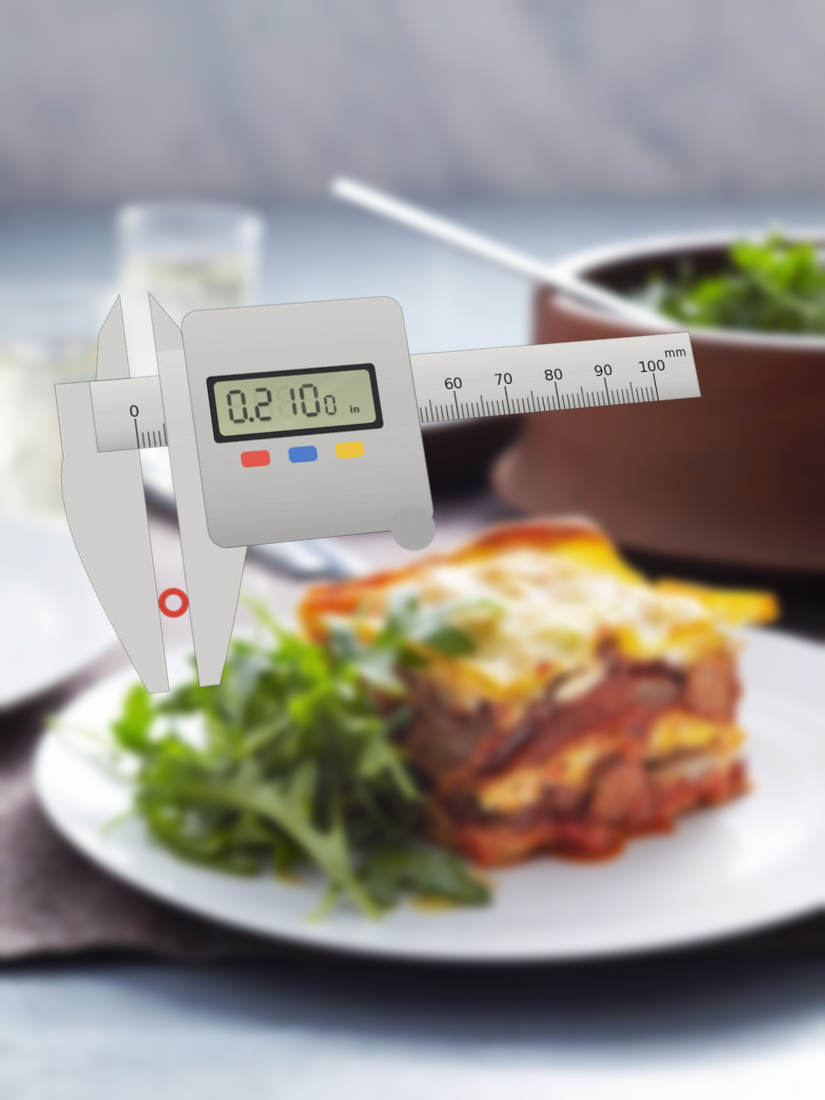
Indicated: 0.2100in
